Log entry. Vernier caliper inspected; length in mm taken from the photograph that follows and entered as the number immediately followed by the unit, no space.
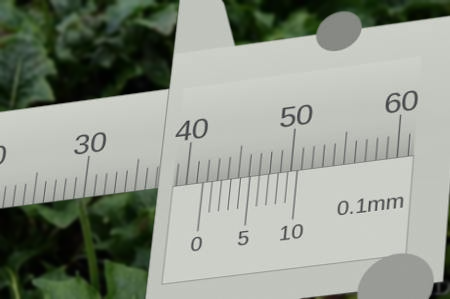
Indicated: 41.6mm
